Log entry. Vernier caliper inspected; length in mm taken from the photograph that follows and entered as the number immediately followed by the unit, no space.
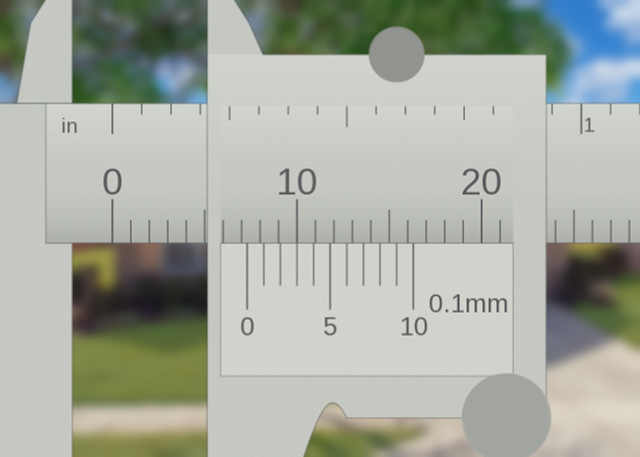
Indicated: 7.3mm
